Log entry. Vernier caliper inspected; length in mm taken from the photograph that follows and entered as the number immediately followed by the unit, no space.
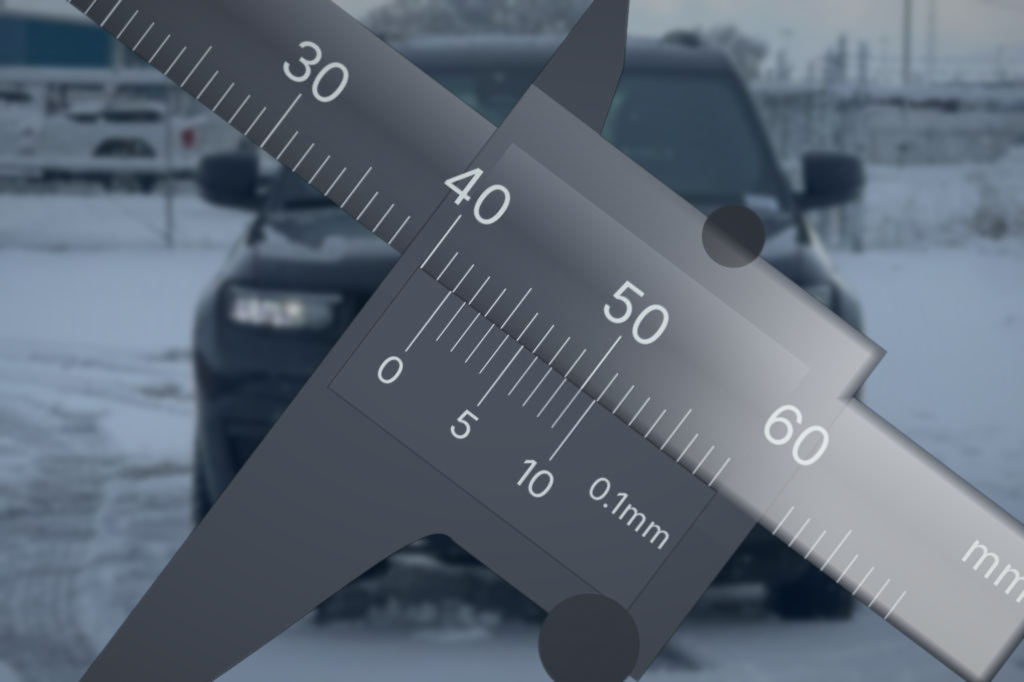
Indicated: 41.9mm
